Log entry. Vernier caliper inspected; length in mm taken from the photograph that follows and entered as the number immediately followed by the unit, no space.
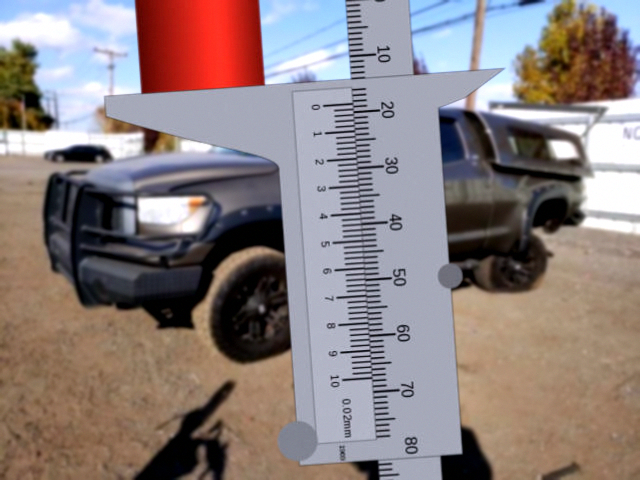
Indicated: 18.5mm
